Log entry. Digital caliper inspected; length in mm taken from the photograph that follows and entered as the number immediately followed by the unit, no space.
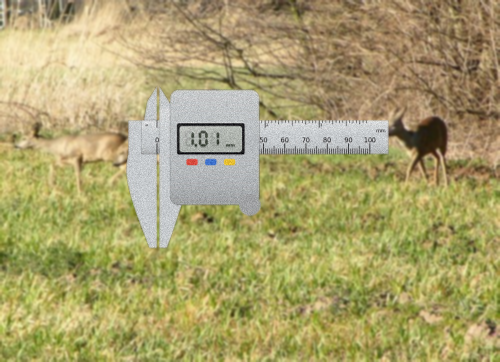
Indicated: 1.01mm
